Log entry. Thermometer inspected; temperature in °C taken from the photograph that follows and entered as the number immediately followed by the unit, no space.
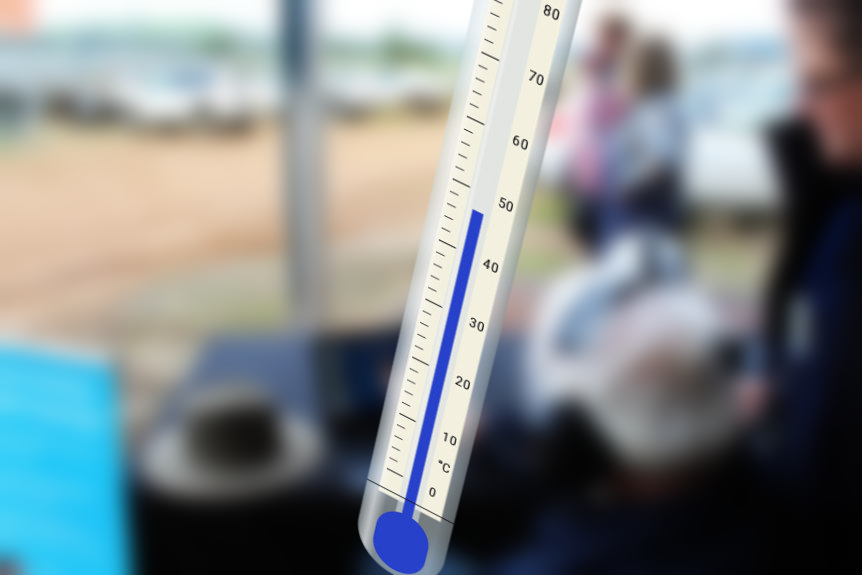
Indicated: 47°C
